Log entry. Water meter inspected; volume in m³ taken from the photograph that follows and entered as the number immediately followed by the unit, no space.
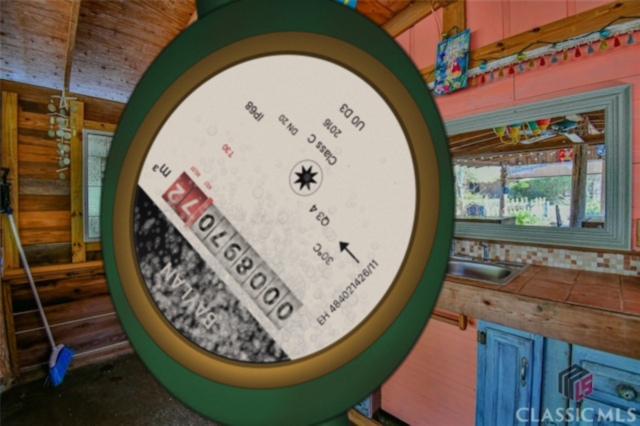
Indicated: 8970.72m³
